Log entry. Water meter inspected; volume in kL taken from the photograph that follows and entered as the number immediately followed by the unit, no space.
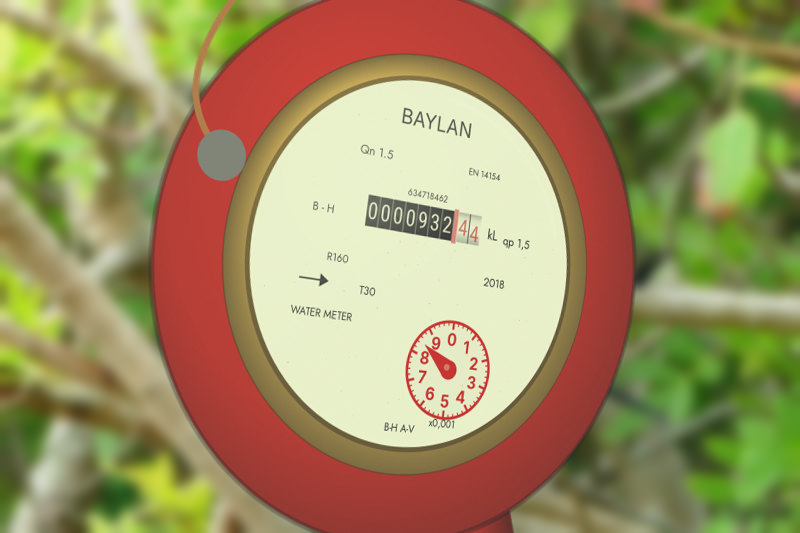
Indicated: 932.438kL
